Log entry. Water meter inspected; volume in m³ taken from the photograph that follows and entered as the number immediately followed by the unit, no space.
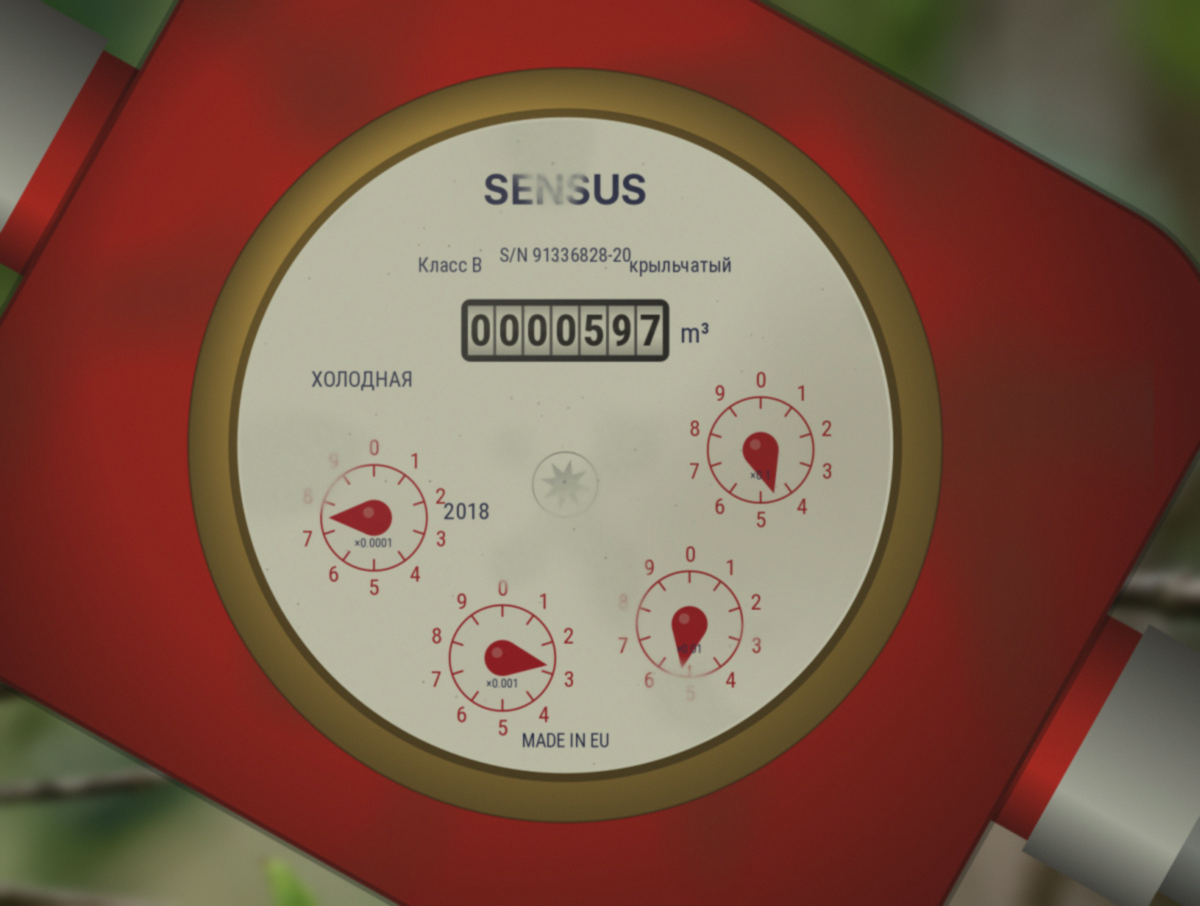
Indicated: 597.4527m³
